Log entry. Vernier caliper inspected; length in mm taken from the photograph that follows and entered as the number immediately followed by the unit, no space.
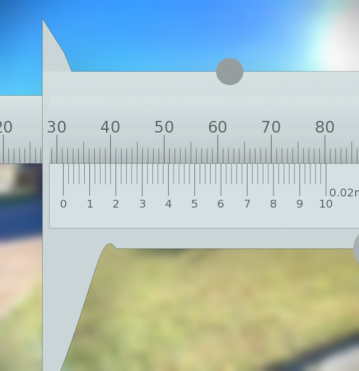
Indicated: 31.2mm
